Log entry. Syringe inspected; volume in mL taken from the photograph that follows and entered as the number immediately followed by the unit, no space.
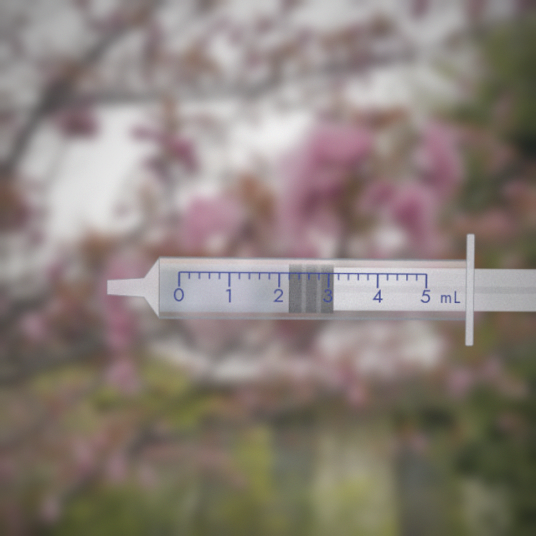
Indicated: 2.2mL
